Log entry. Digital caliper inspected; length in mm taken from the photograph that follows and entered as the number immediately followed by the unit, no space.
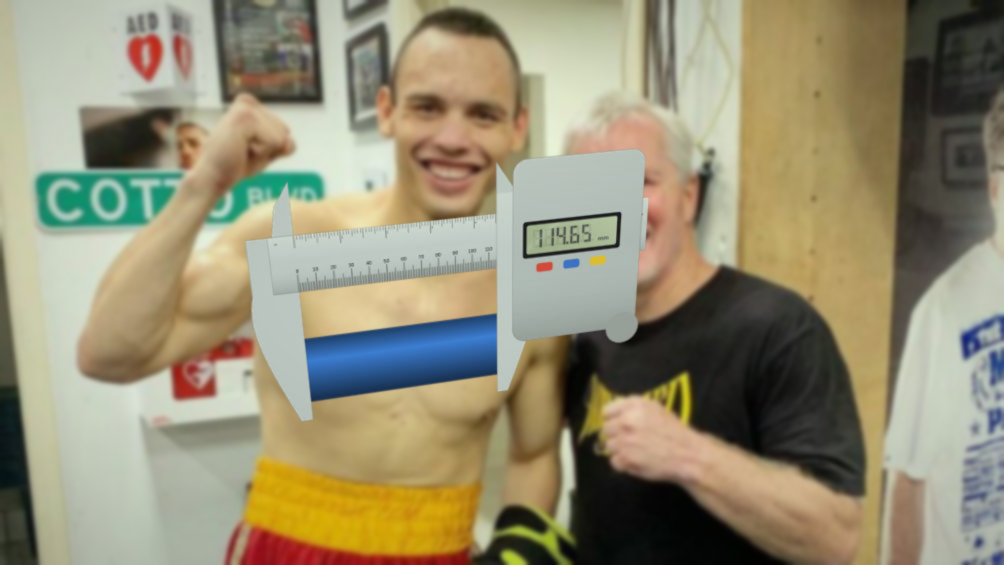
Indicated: 114.65mm
